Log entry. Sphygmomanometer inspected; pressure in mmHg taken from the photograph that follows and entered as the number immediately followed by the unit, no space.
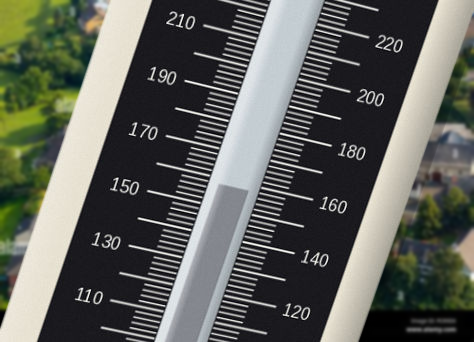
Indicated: 158mmHg
